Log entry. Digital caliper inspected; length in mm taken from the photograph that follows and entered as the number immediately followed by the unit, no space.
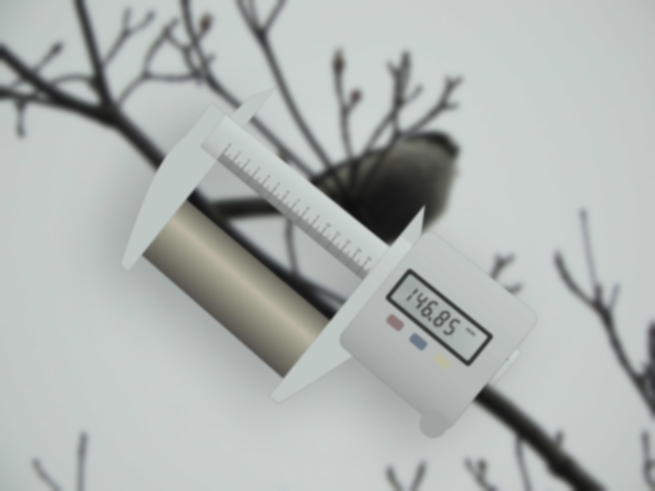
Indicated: 146.85mm
